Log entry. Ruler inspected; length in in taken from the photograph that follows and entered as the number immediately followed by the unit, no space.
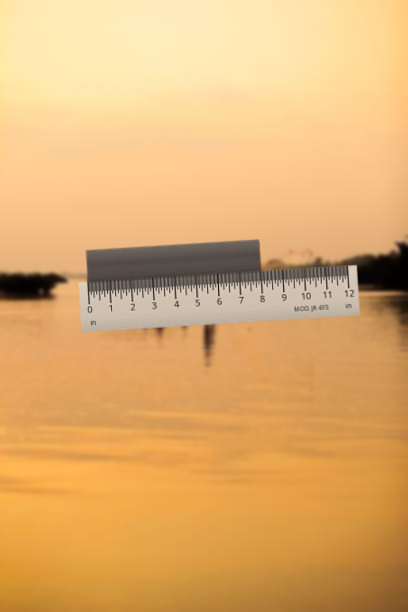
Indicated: 8in
